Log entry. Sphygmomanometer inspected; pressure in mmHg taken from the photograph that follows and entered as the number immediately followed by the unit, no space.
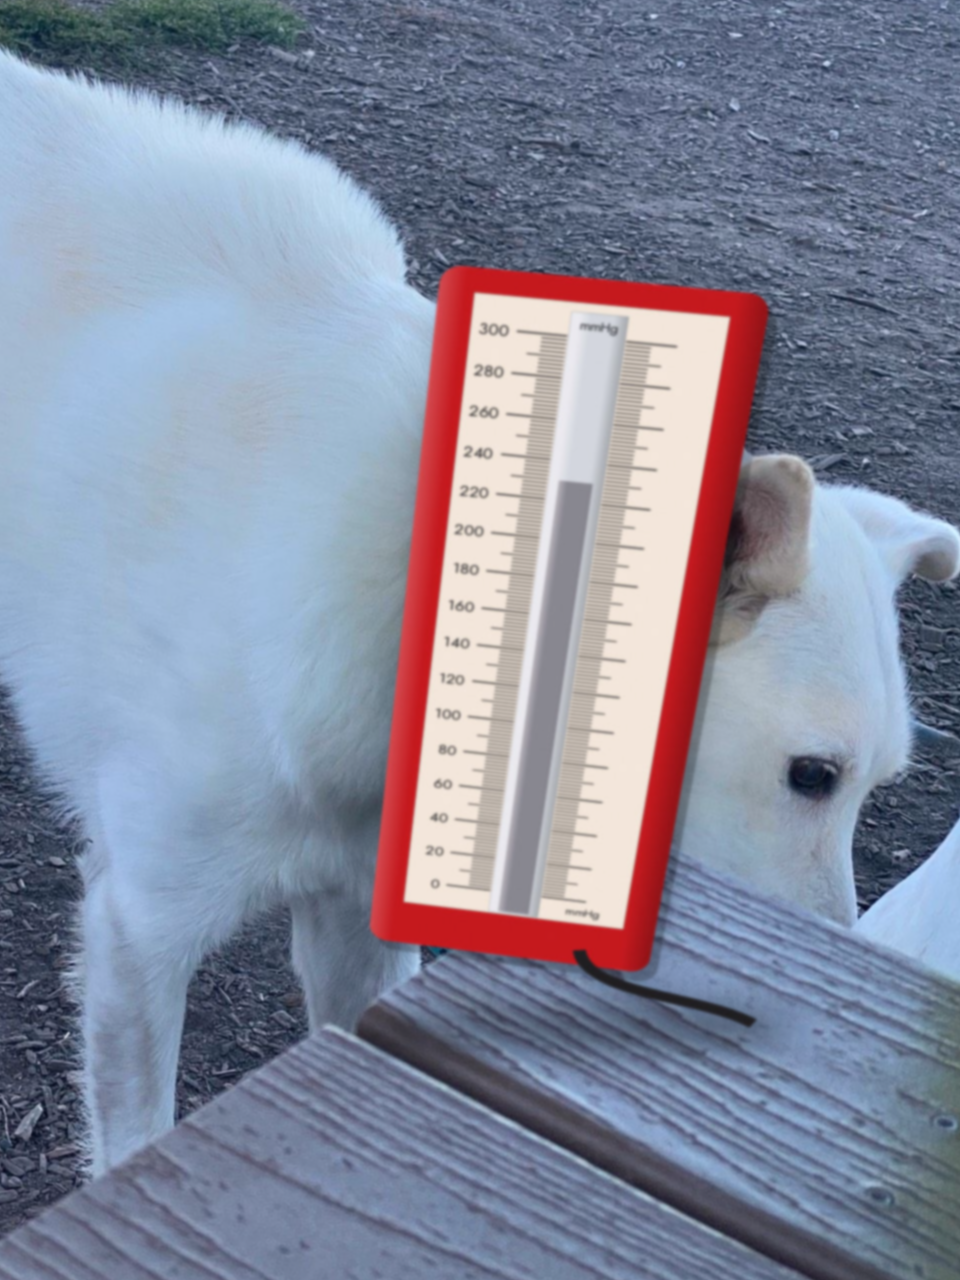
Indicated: 230mmHg
